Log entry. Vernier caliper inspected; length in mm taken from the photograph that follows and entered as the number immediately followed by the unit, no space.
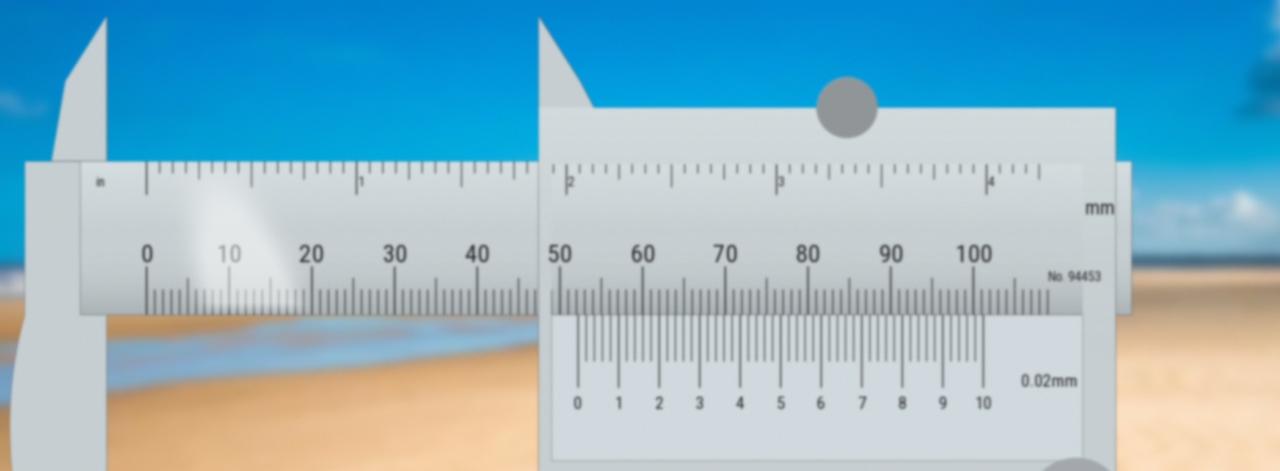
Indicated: 52.2mm
